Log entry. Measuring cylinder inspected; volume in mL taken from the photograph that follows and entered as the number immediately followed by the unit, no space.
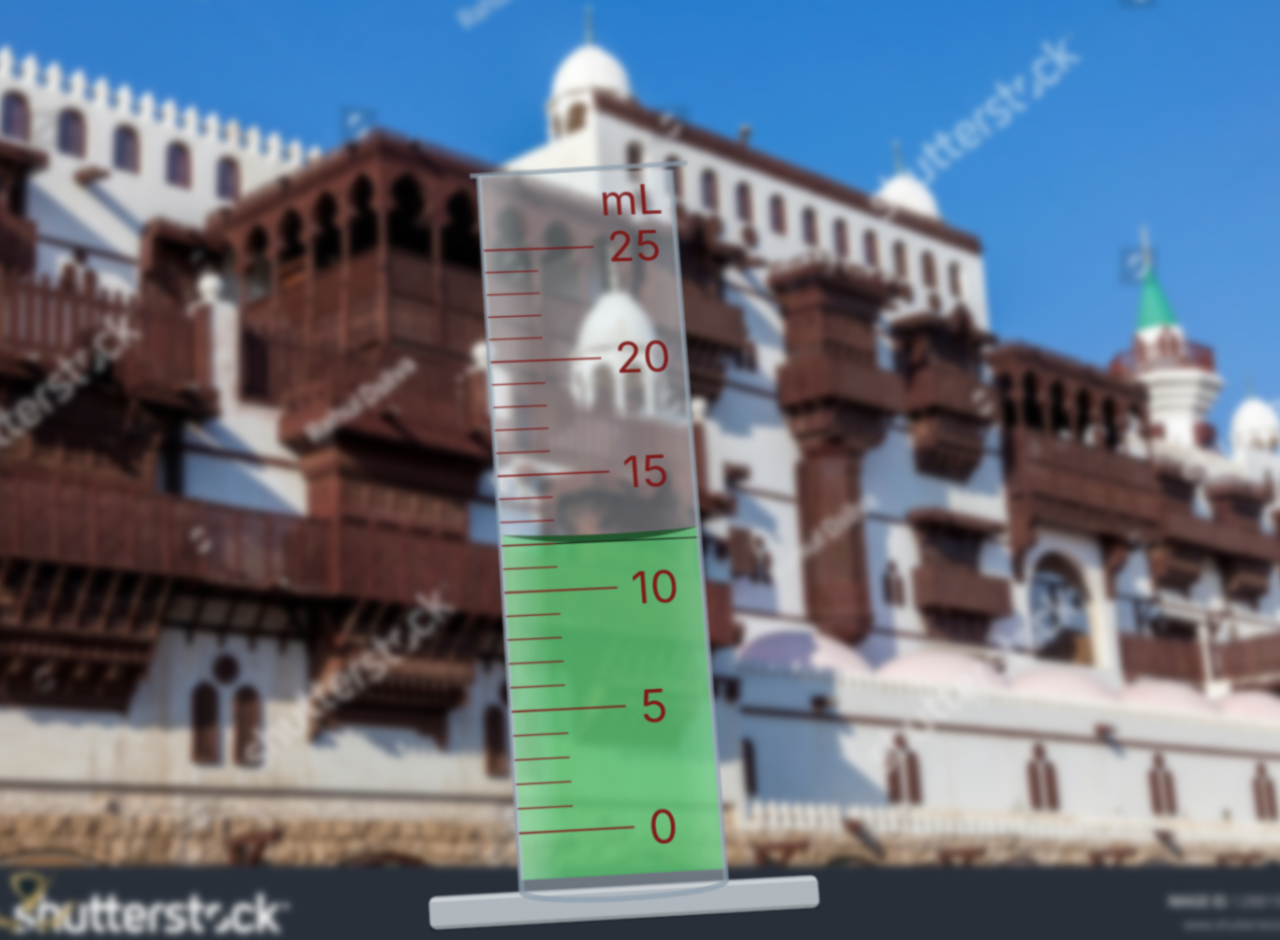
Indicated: 12mL
